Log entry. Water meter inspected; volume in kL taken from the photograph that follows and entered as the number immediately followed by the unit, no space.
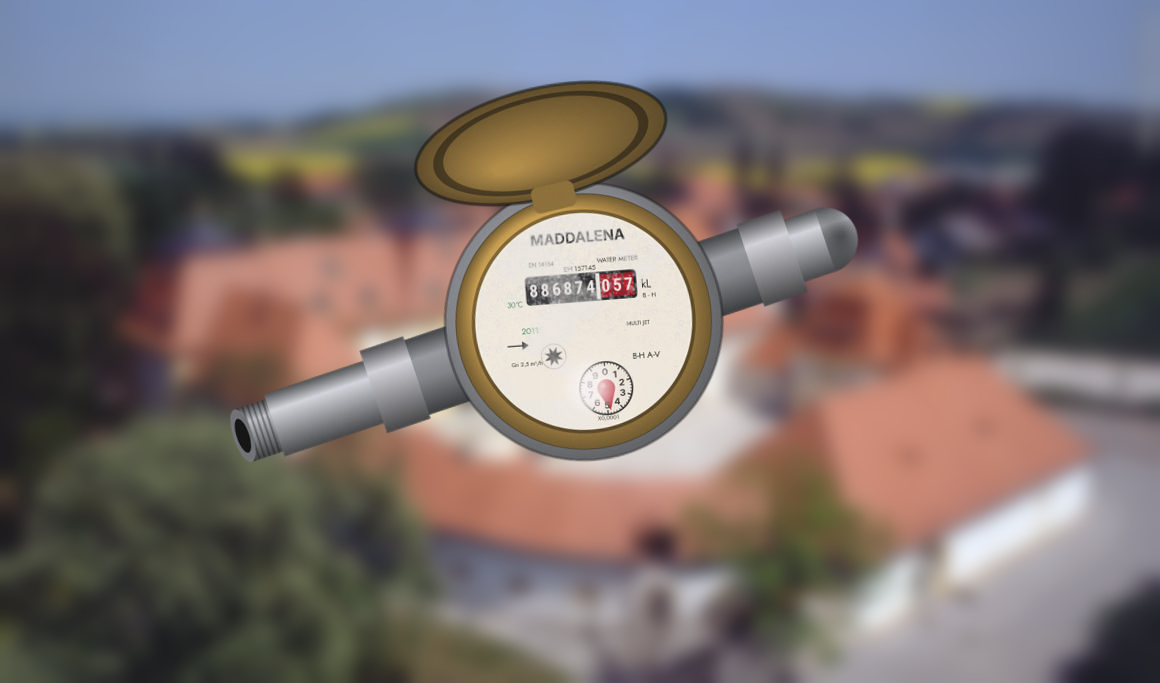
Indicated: 886874.0574kL
